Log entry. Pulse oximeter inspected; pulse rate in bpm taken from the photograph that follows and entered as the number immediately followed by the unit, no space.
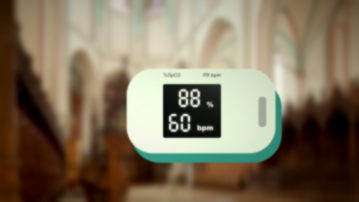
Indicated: 60bpm
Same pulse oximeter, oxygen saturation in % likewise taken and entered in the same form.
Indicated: 88%
